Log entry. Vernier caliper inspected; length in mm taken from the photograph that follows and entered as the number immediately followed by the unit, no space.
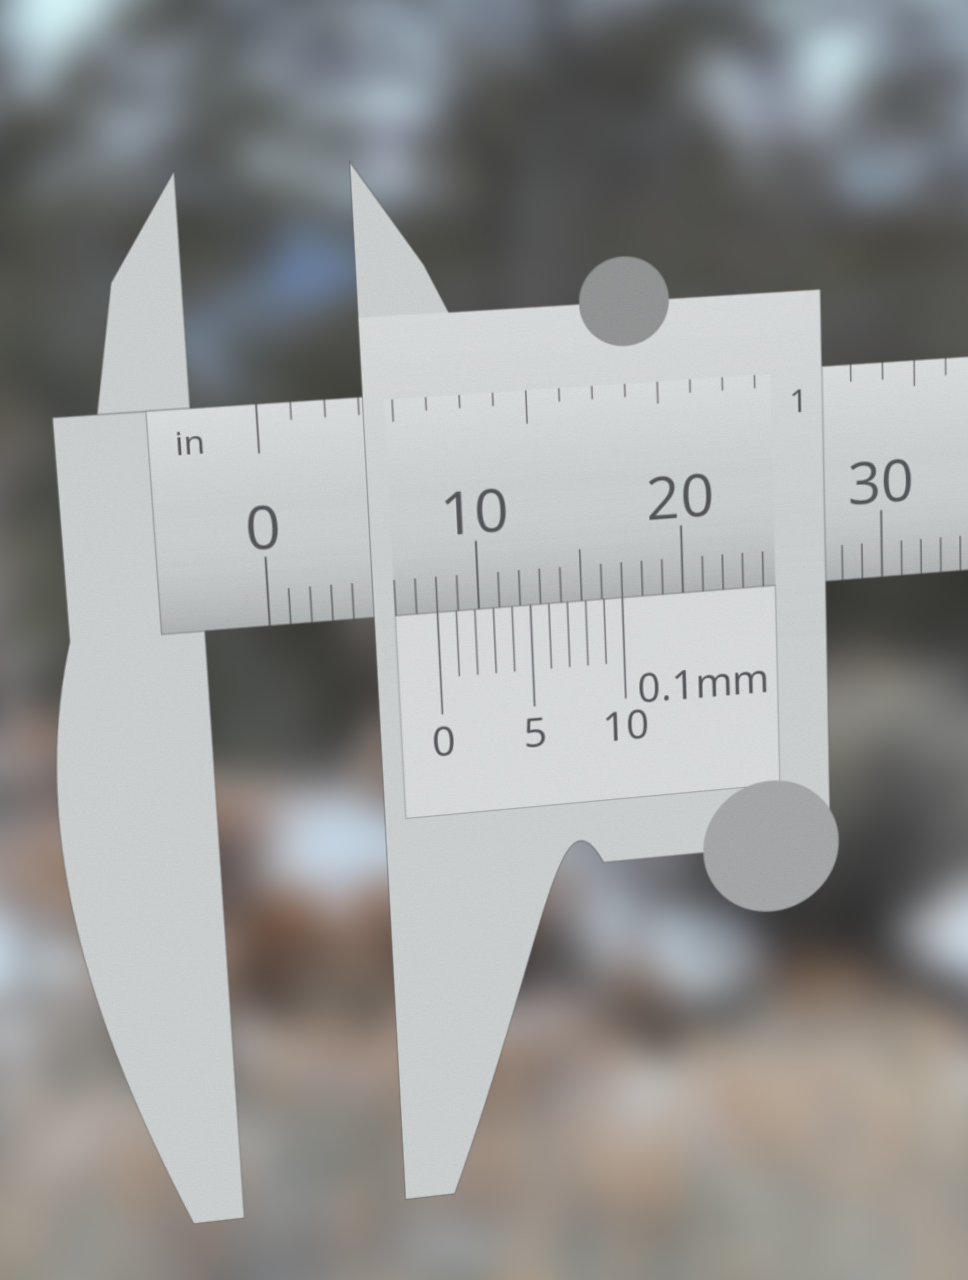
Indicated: 8.0mm
